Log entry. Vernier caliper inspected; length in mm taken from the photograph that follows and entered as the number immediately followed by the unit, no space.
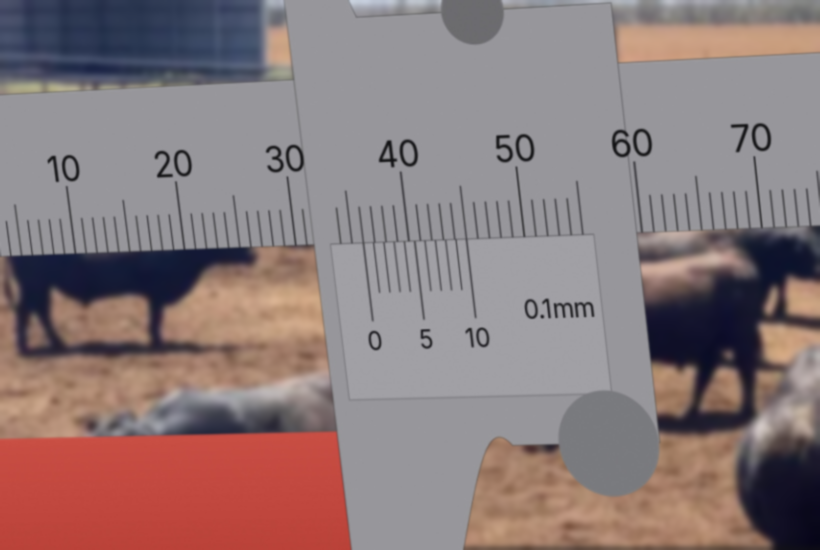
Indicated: 36.0mm
